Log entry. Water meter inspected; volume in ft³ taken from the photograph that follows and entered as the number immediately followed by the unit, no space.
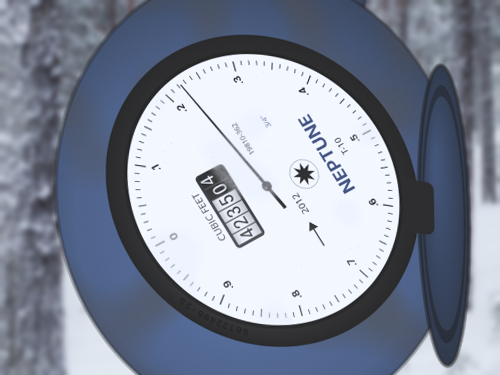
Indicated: 423504.22ft³
